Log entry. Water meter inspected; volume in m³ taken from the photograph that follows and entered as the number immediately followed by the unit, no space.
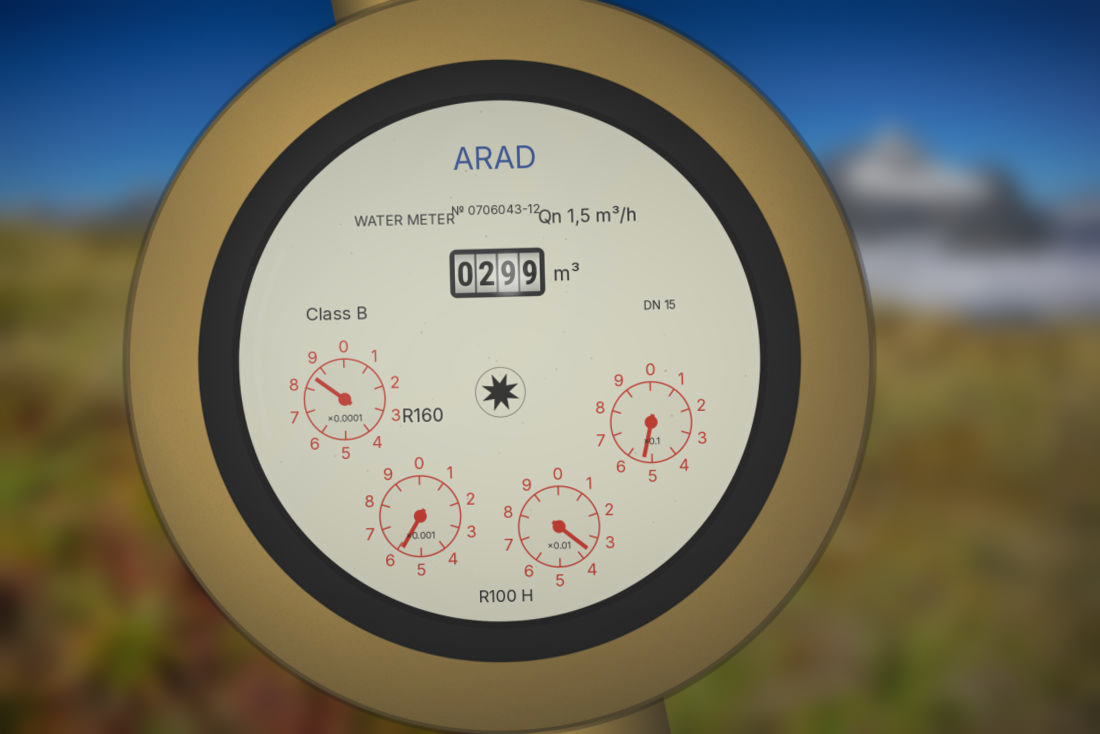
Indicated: 299.5358m³
